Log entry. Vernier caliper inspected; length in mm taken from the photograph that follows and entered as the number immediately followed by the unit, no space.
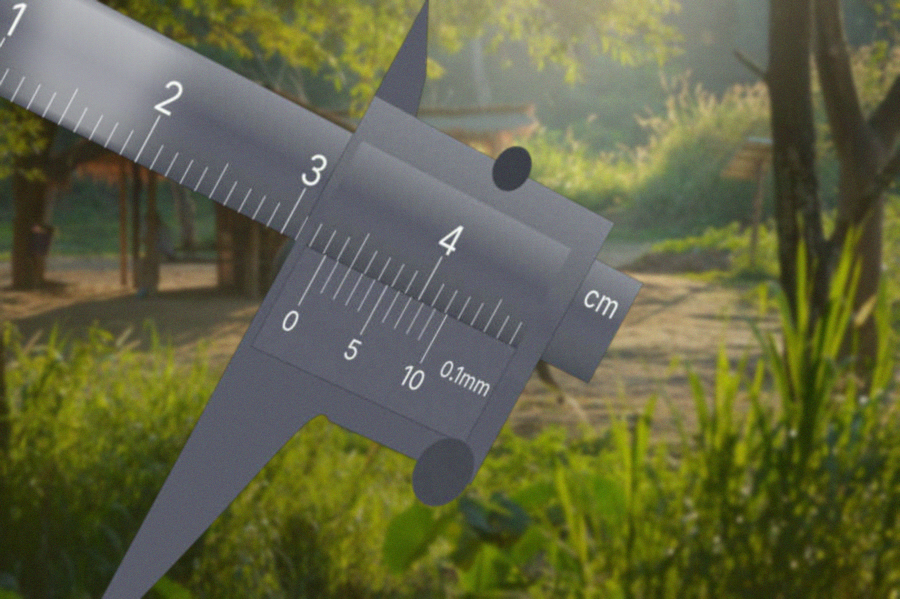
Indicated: 33.2mm
